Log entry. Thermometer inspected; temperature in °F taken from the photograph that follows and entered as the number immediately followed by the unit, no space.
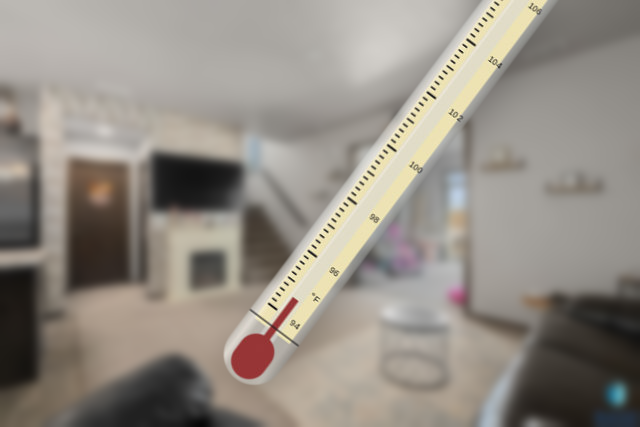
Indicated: 94.6°F
